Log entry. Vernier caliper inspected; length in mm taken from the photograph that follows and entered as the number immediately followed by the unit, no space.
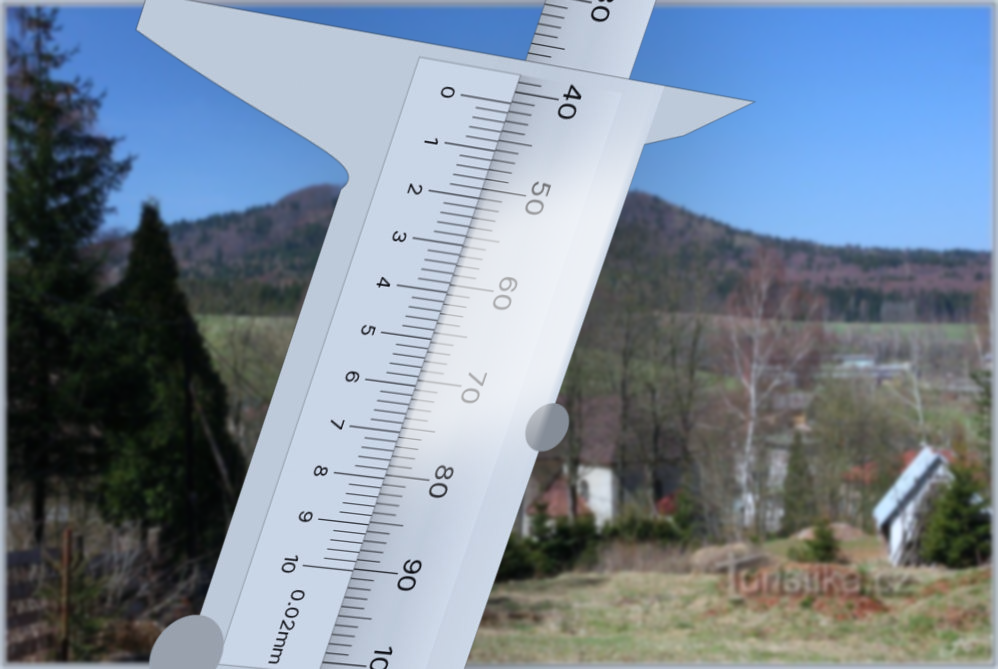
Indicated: 41.2mm
